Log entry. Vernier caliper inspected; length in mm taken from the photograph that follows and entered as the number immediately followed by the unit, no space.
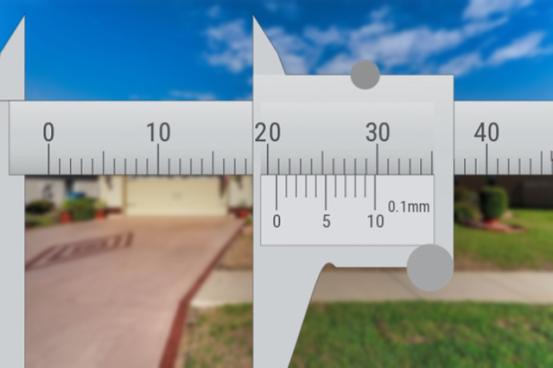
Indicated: 20.8mm
